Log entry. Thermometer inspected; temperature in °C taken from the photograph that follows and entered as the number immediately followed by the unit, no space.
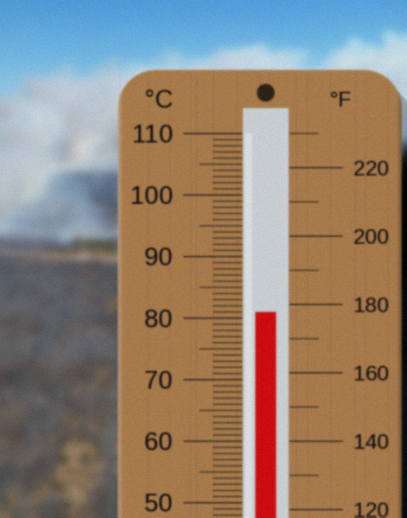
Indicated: 81°C
